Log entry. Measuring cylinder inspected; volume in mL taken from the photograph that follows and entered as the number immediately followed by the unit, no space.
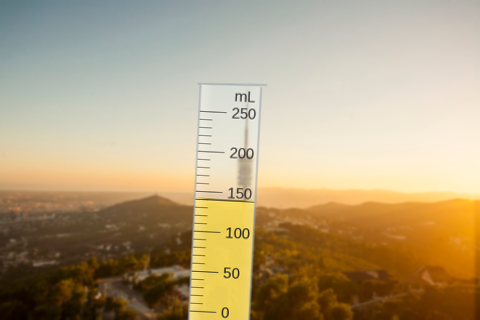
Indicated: 140mL
